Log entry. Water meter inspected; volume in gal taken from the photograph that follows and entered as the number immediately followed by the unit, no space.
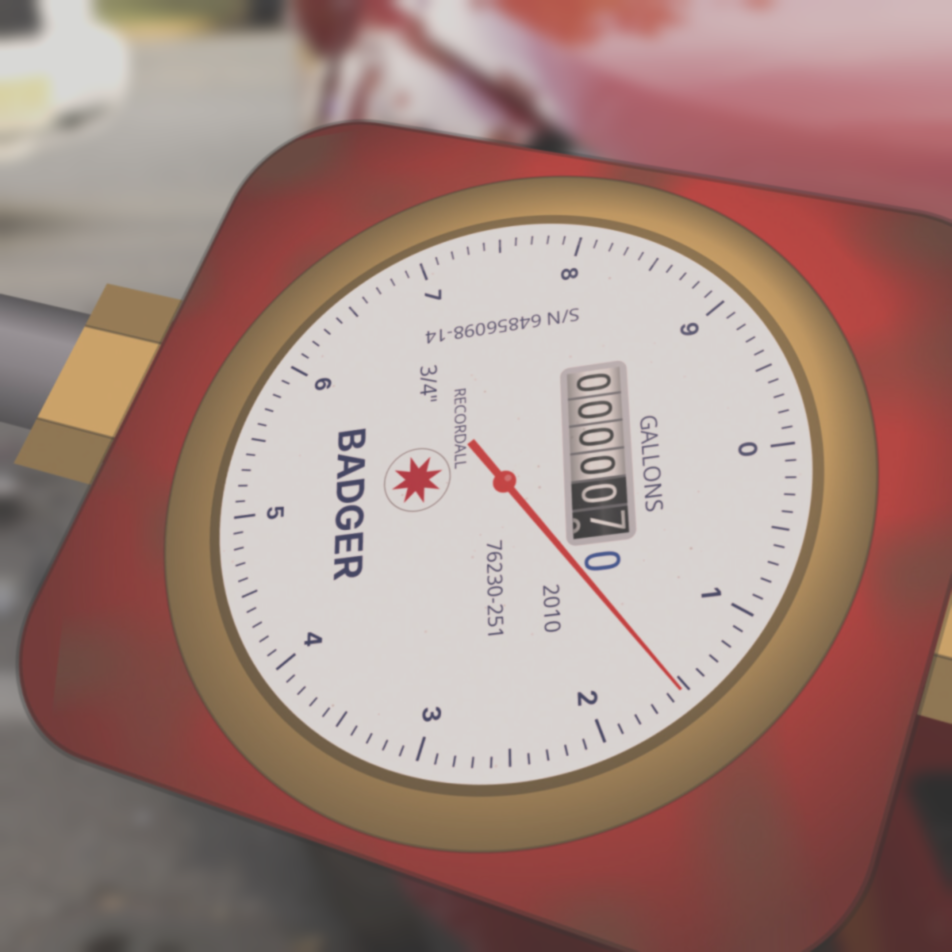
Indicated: 71.5gal
